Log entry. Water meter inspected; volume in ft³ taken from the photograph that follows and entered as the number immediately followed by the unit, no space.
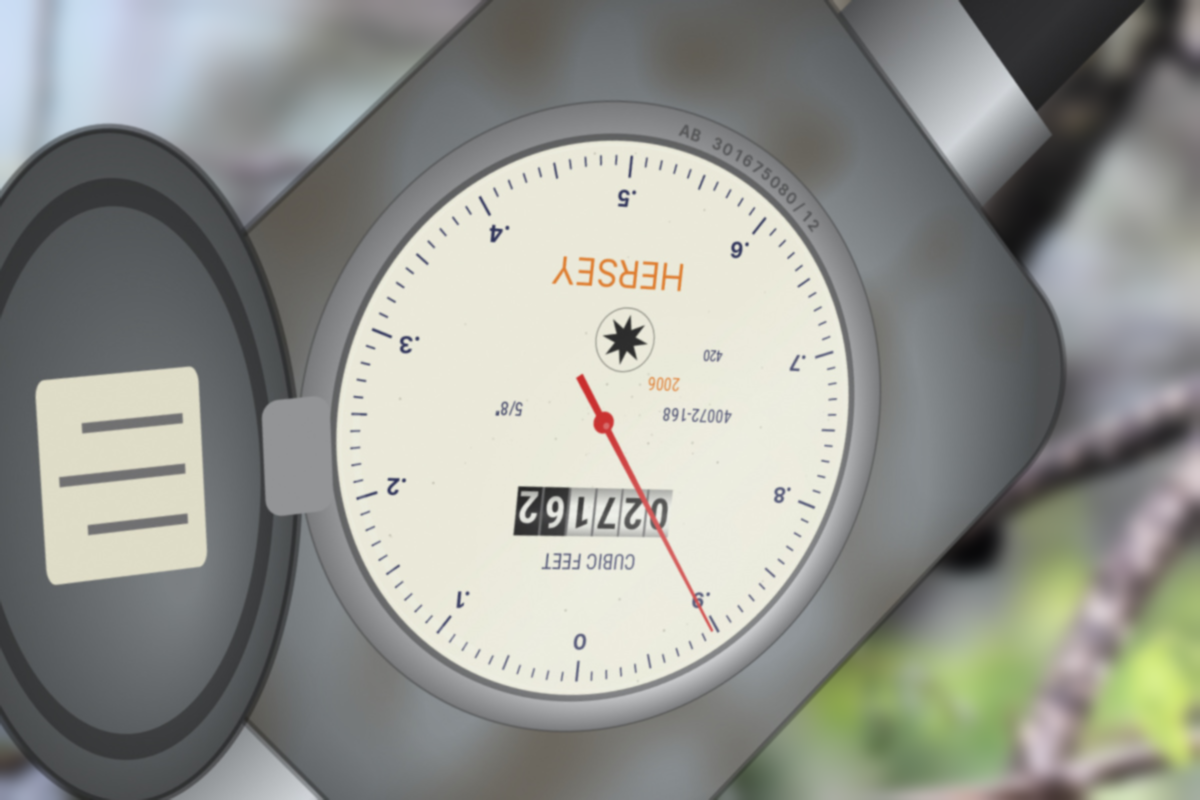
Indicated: 27161.90ft³
